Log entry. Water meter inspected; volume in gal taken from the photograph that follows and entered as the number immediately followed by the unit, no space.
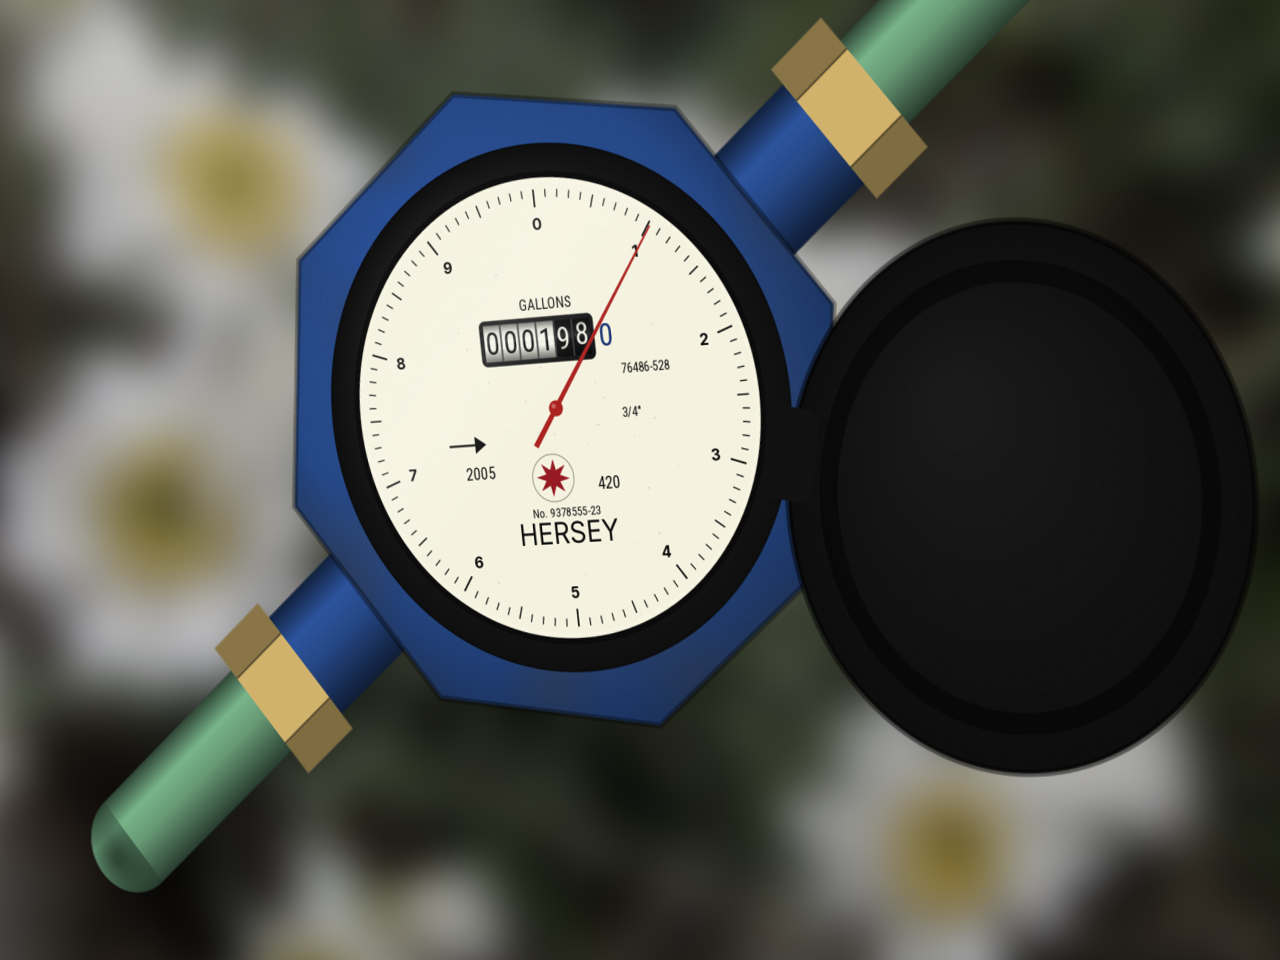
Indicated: 1981.0gal
